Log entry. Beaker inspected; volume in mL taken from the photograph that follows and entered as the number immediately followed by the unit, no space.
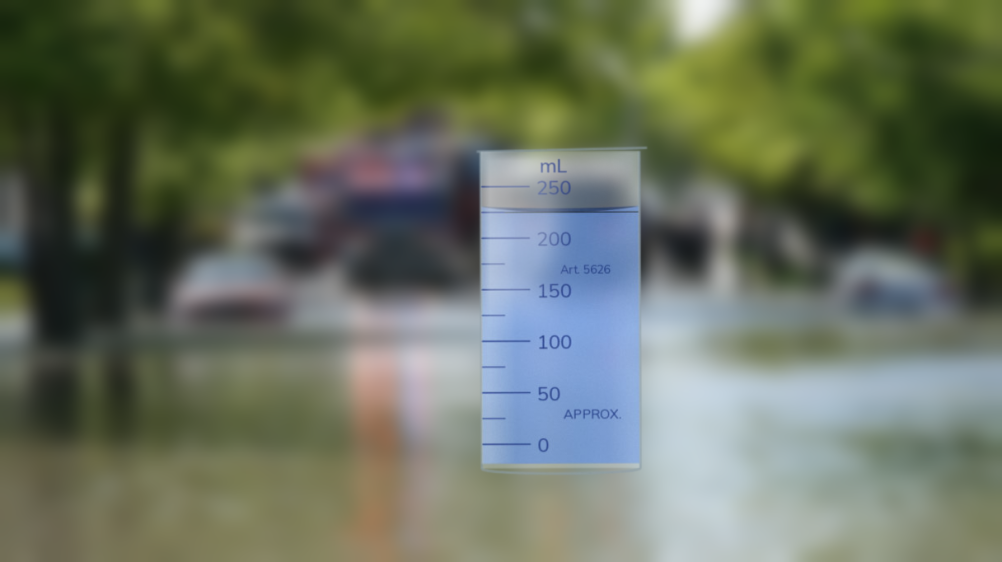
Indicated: 225mL
